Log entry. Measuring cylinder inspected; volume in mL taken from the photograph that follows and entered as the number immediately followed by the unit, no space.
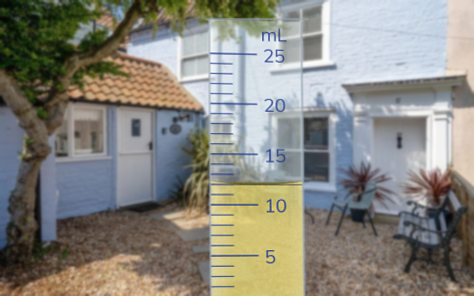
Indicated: 12mL
